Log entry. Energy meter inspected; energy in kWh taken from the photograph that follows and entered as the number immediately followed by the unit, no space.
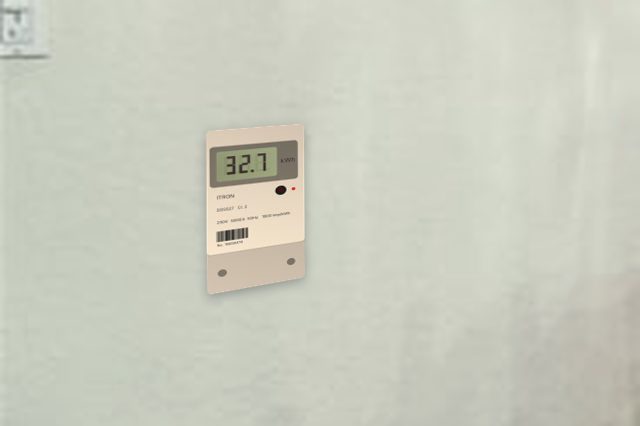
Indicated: 32.7kWh
